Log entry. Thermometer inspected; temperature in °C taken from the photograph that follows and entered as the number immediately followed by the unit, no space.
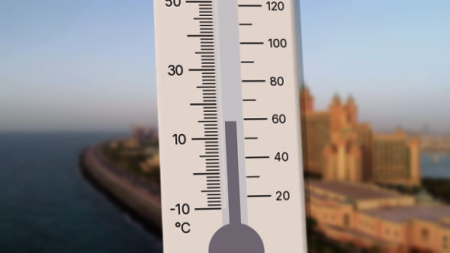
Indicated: 15°C
